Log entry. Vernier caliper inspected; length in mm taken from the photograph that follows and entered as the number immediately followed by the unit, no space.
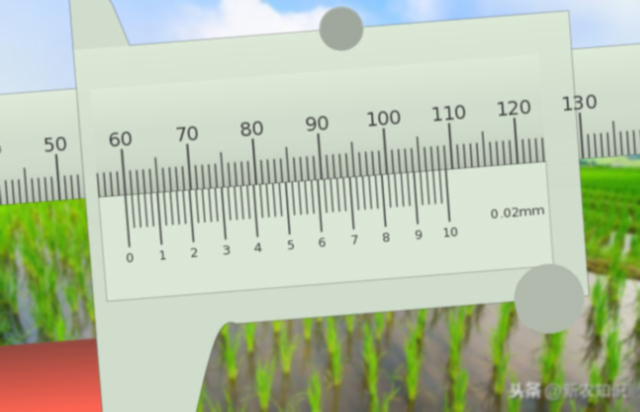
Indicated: 60.0mm
